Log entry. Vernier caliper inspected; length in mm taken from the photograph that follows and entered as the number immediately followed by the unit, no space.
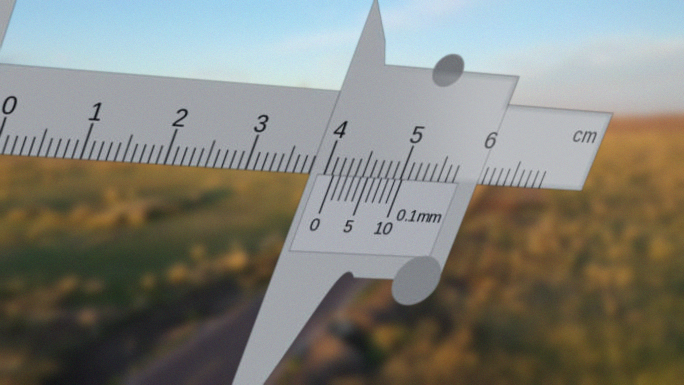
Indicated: 41.2mm
